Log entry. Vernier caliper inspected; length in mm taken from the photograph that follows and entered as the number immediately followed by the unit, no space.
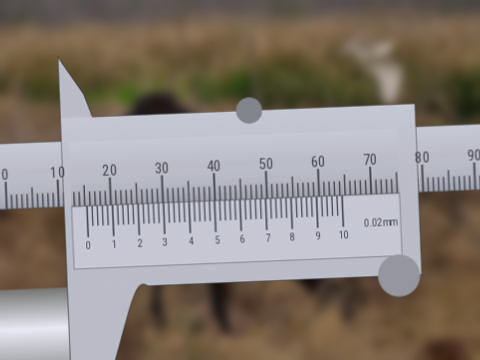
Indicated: 15.4mm
